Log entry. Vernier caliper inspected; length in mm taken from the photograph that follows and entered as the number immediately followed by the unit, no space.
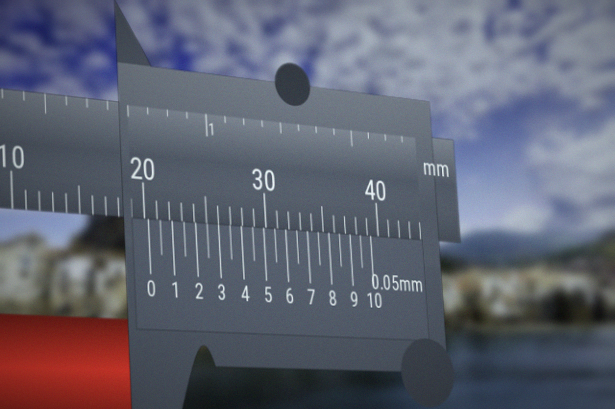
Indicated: 20.3mm
